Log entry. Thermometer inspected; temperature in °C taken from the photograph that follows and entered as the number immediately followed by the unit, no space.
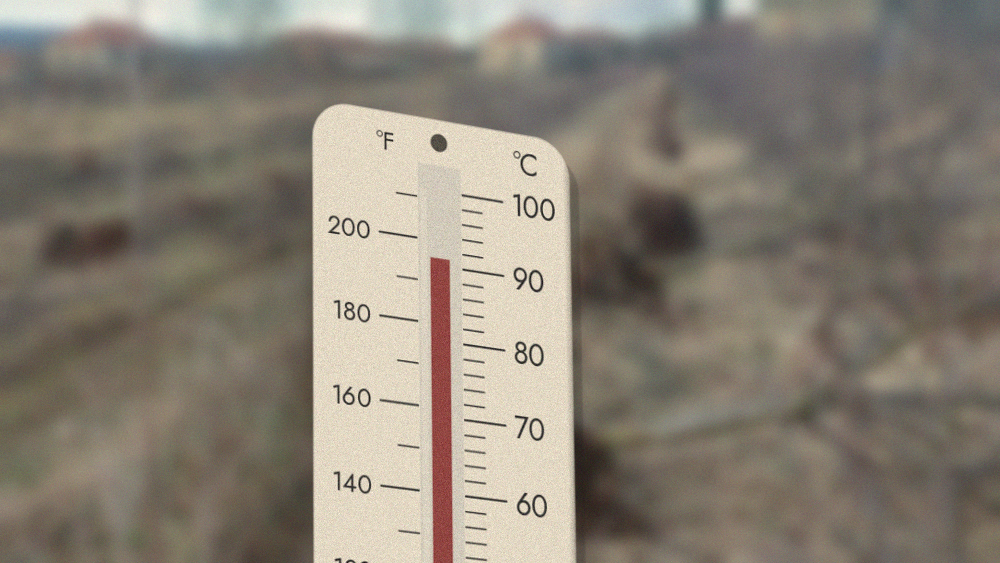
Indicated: 91°C
